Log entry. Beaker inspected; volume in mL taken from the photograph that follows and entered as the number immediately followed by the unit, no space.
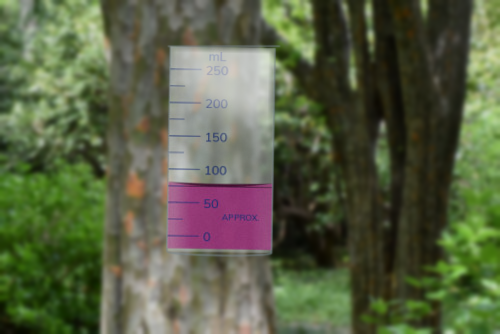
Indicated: 75mL
